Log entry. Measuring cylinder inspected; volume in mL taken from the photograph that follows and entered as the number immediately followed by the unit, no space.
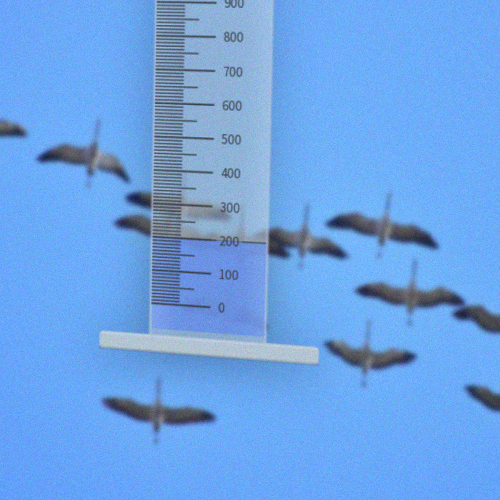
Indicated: 200mL
